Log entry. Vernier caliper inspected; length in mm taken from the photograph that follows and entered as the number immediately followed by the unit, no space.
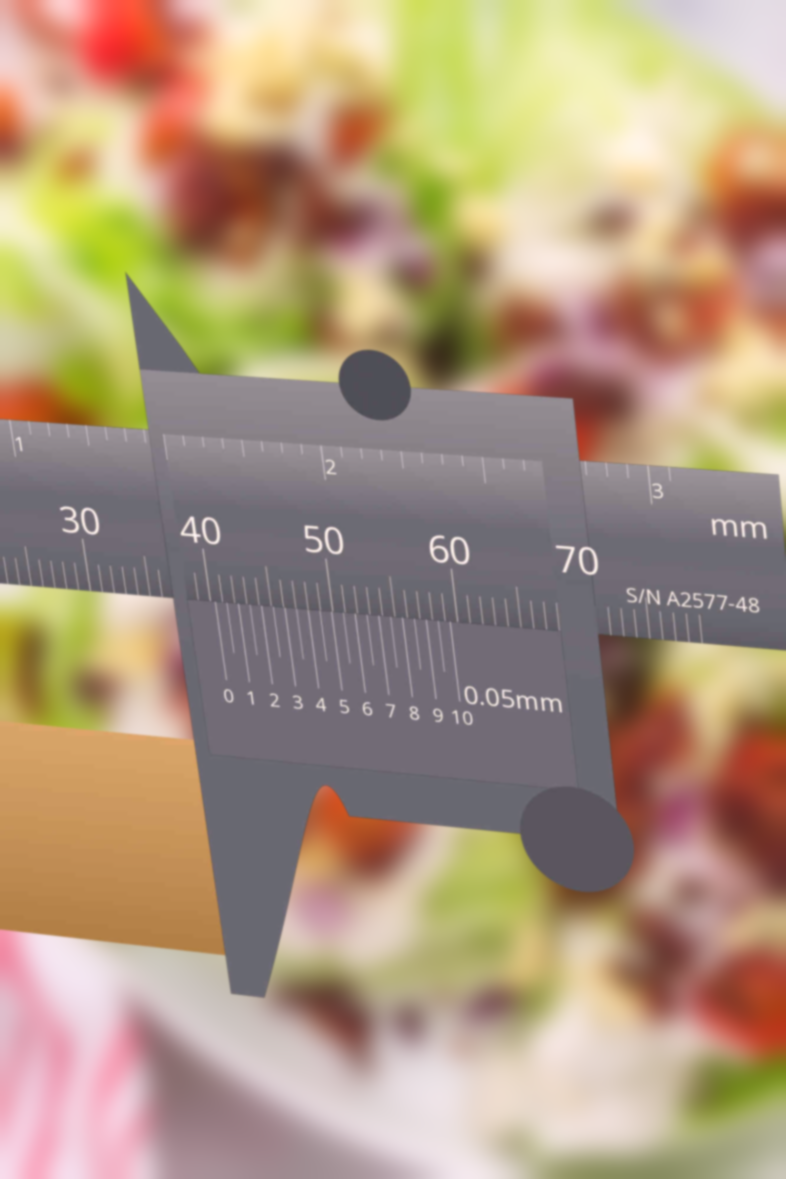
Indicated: 40.4mm
